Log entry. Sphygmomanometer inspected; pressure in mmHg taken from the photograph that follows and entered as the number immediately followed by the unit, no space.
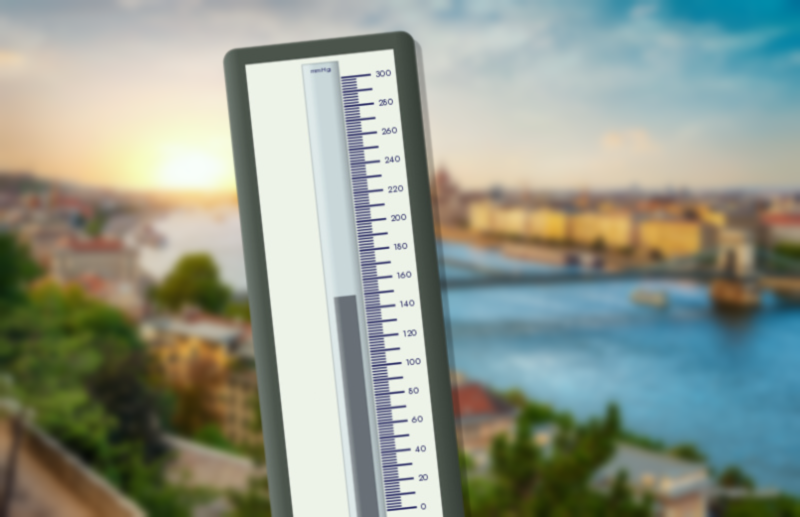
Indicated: 150mmHg
